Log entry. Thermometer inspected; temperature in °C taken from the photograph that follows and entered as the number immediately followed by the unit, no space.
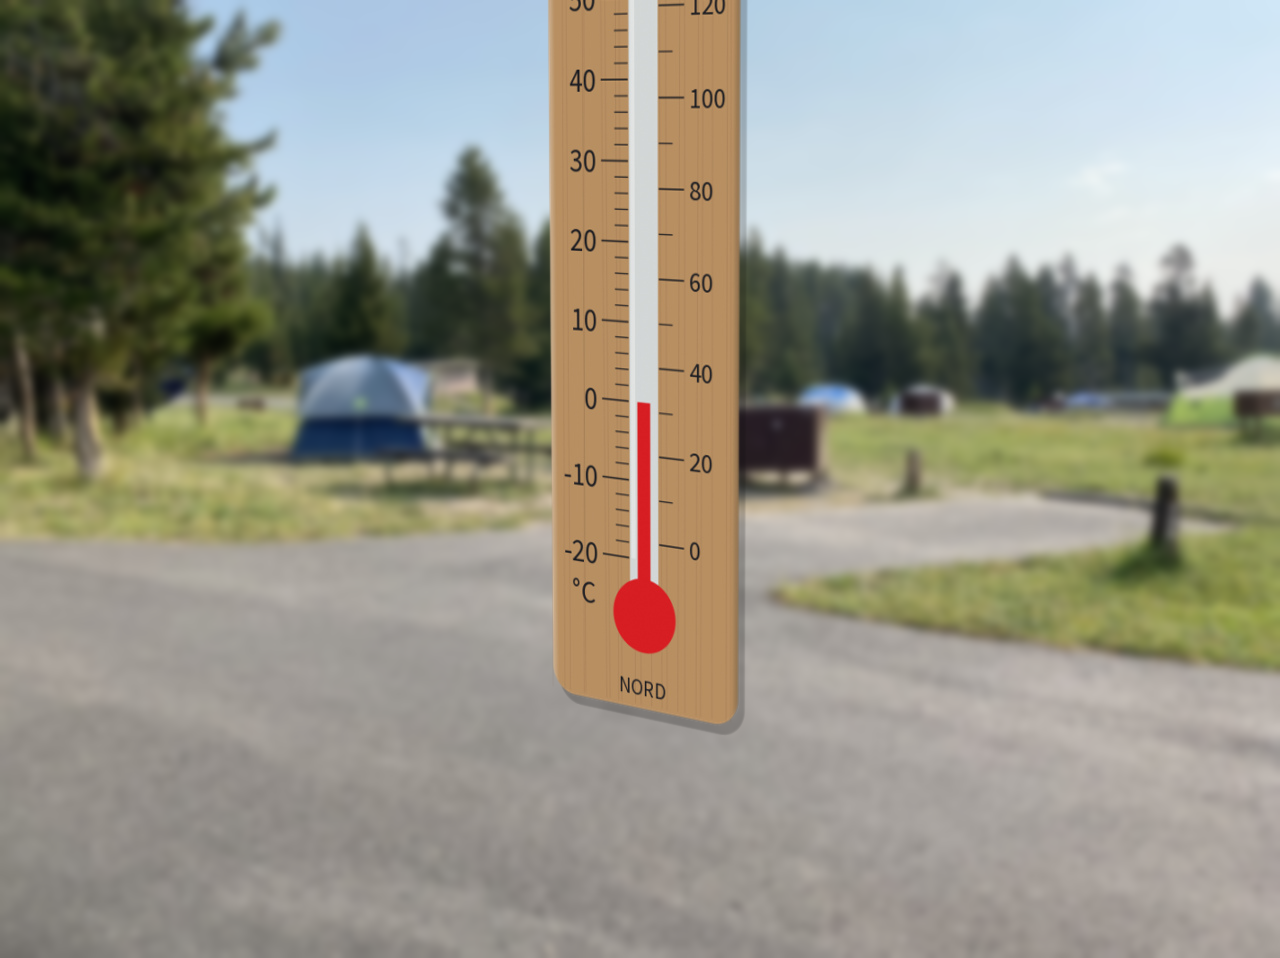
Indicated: 0°C
